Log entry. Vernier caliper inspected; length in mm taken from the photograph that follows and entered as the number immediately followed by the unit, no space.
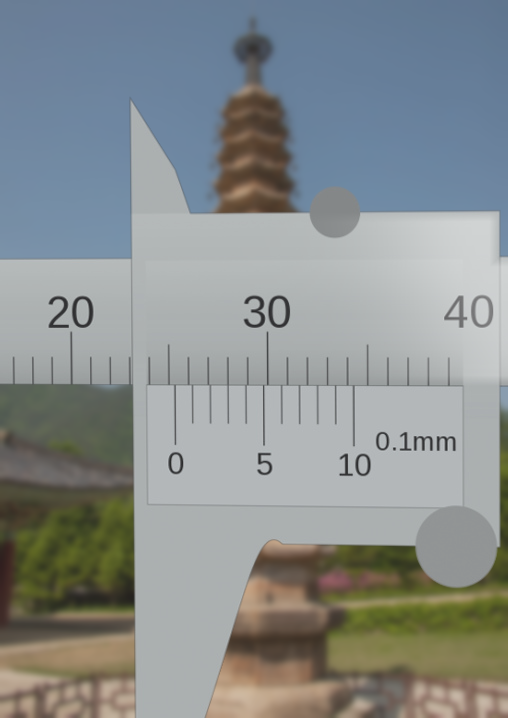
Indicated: 25.3mm
